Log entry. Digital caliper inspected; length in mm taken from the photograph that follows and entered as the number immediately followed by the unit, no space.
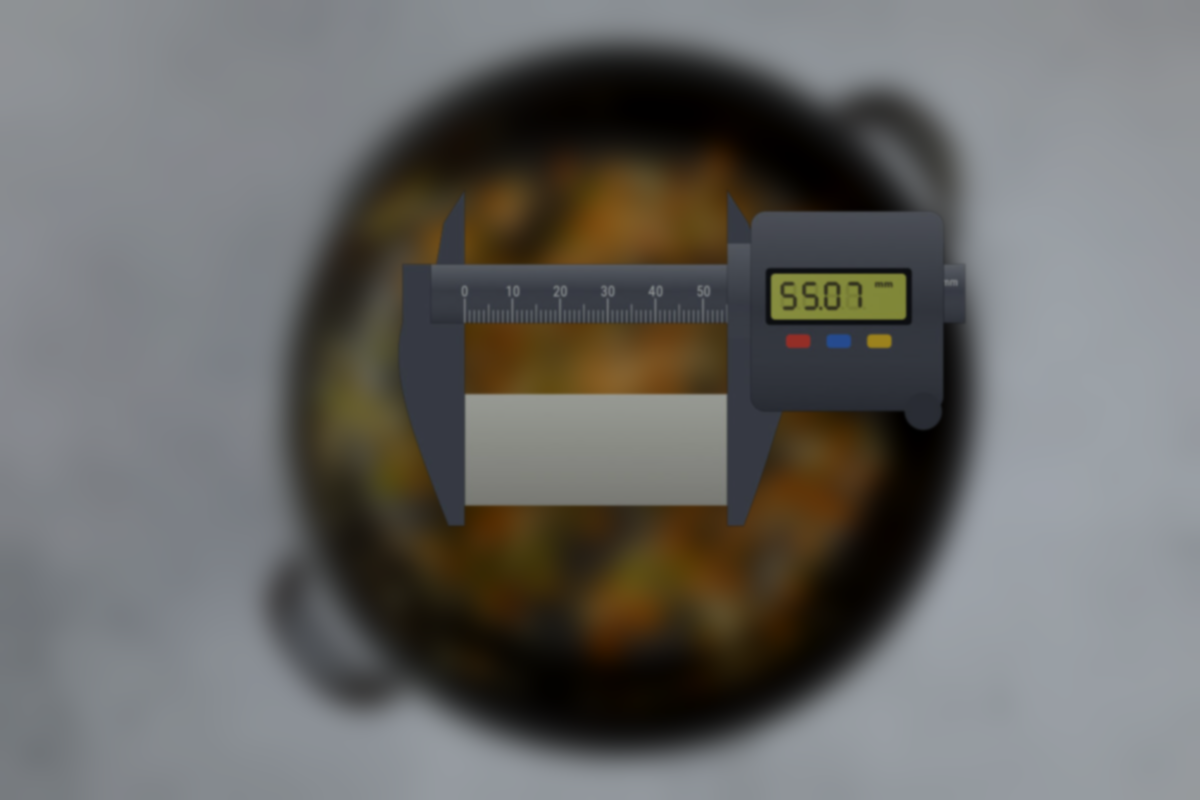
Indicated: 55.07mm
